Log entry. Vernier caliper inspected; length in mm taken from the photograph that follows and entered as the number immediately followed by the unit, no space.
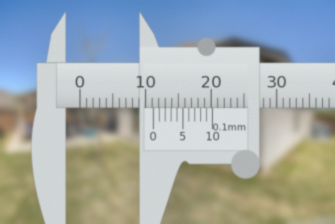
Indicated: 11.2mm
